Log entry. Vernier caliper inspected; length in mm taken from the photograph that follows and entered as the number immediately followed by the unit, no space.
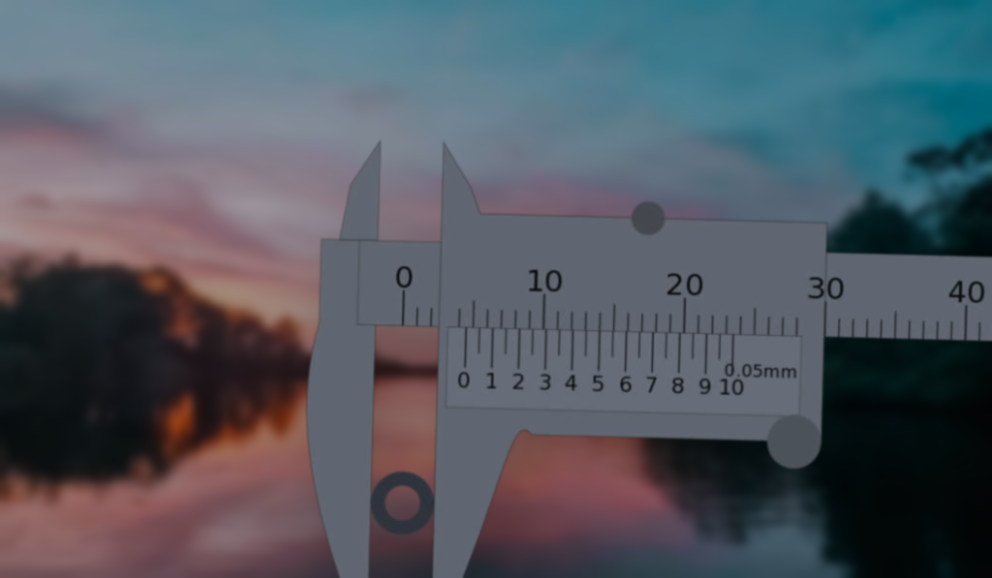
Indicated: 4.5mm
